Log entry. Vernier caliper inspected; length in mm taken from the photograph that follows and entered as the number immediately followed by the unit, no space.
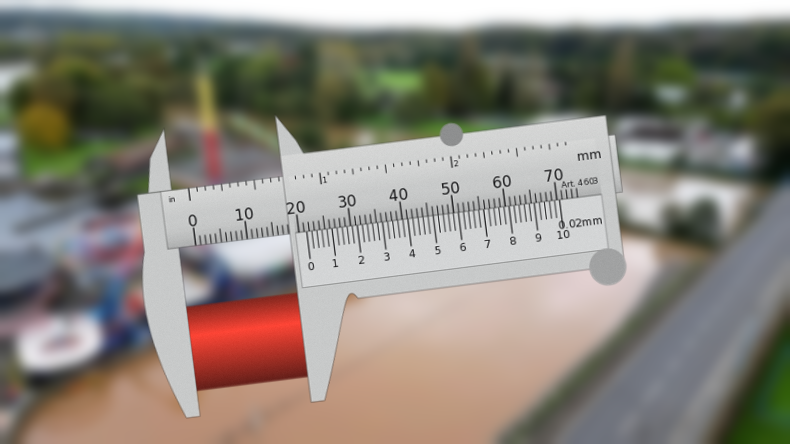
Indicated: 21.5mm
